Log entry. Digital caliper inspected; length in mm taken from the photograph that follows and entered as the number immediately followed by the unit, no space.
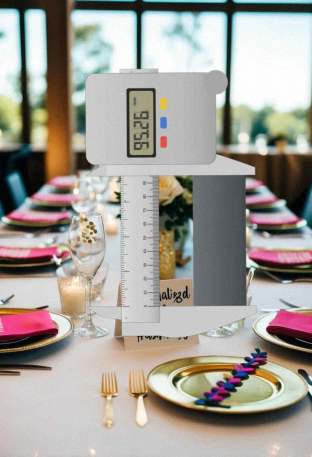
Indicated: 95.26mm
